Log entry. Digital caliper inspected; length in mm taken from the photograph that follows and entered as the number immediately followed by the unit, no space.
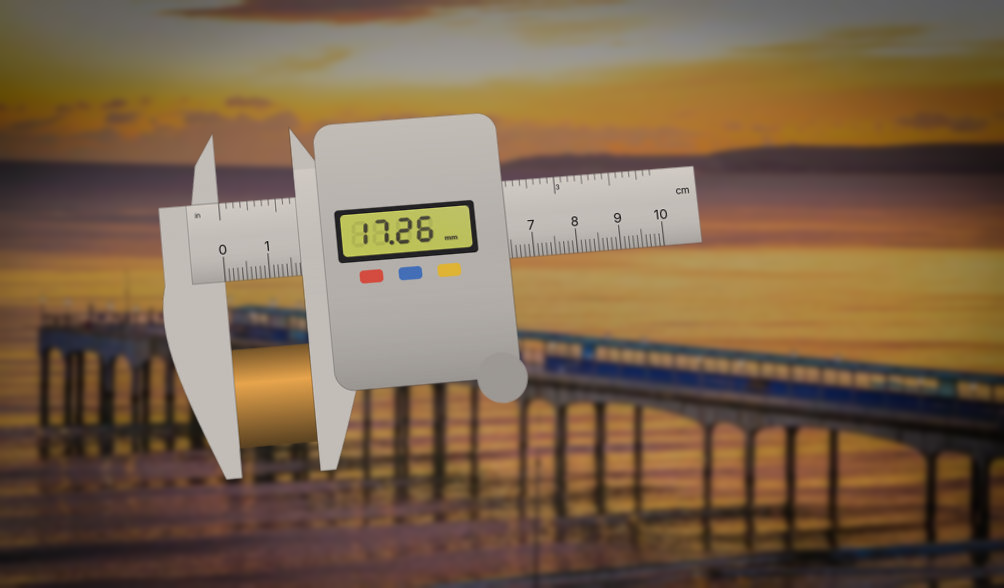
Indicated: 17.26mm
